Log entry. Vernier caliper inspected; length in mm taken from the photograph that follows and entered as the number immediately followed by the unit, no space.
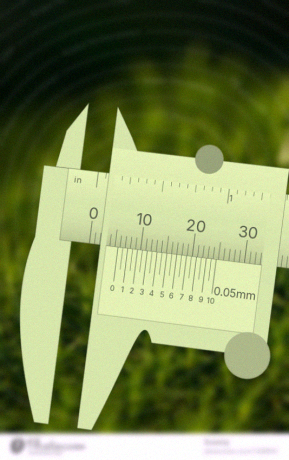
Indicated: 5.6mm
